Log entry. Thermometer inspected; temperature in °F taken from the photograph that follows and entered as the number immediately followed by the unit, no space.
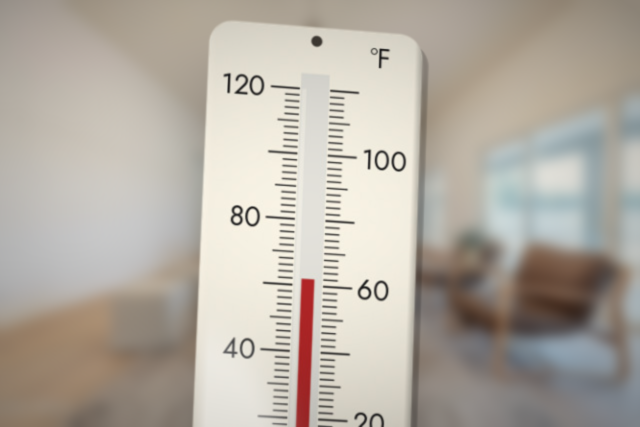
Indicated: 62°F
